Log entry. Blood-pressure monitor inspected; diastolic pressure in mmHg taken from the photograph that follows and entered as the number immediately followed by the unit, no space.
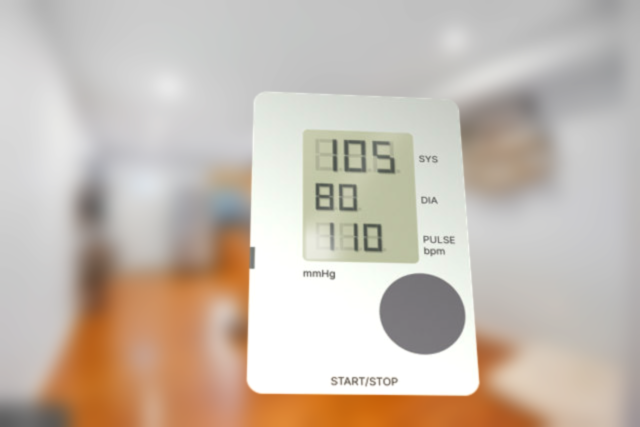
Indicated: 80mmHg
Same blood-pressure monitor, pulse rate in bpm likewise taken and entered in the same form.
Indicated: 110bpm
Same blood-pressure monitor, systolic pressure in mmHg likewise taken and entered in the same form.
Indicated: 105mmHg
